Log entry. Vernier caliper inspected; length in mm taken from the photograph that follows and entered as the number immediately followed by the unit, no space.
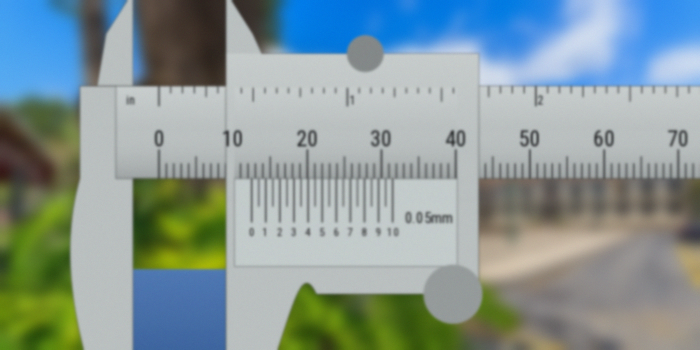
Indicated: 12.5mm
